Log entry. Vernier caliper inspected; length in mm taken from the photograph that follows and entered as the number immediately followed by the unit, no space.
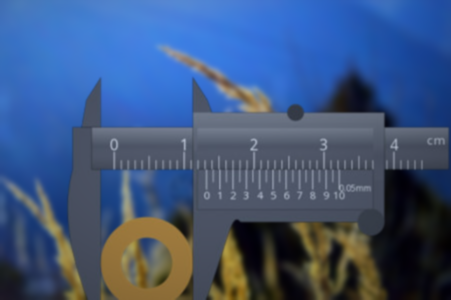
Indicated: 13.2mm
